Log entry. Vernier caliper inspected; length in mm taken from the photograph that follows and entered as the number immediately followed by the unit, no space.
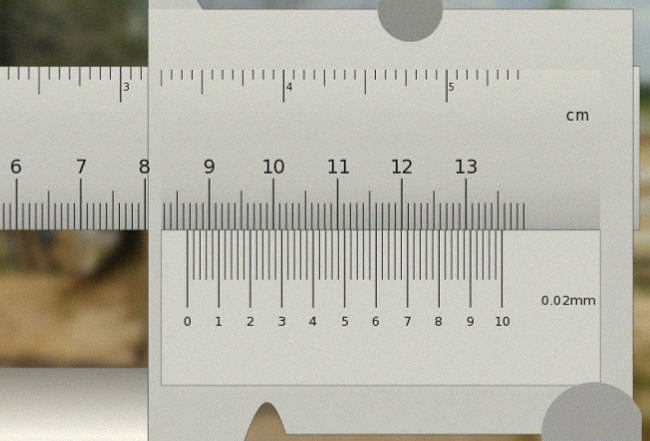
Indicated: 86.6mm
